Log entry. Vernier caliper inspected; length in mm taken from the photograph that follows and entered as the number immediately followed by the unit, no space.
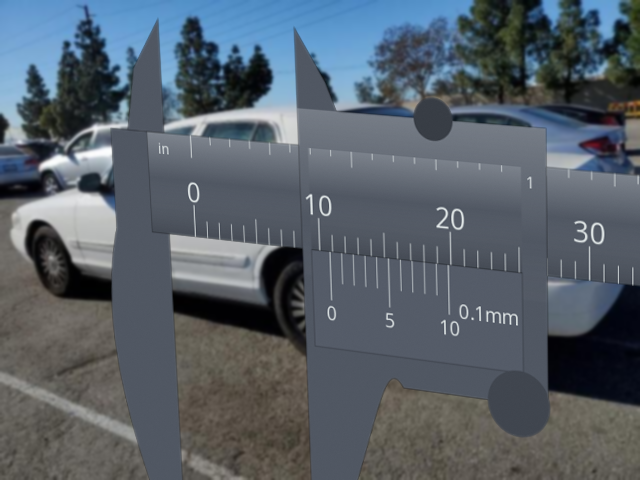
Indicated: 10.8mm
